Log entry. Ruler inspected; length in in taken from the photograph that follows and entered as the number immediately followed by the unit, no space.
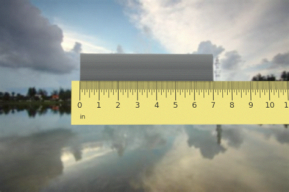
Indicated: 7in
